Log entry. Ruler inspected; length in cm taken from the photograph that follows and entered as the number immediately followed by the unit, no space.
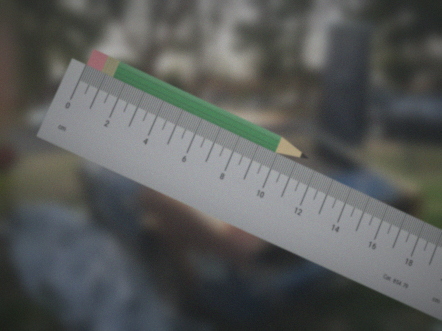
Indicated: 11.5cm
